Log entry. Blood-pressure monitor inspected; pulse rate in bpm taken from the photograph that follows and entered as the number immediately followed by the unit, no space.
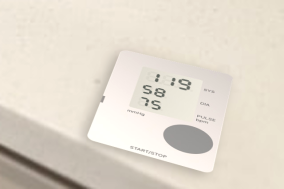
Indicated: 75bpm
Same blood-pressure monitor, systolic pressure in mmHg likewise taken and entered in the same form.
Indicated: 119mmHg
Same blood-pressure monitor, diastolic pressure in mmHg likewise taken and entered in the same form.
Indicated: 58mmHg
